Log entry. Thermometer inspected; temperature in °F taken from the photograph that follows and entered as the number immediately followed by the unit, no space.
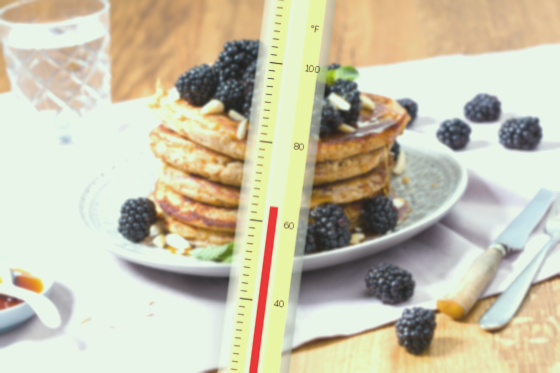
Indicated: 64°F
